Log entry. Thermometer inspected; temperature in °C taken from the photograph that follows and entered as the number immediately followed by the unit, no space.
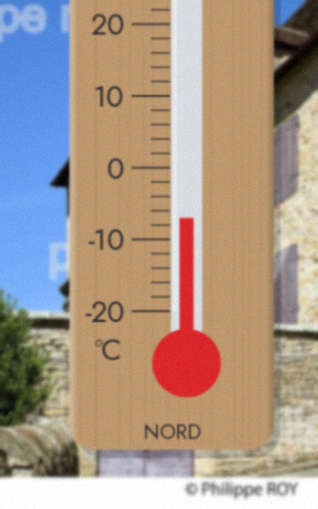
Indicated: -7°C
